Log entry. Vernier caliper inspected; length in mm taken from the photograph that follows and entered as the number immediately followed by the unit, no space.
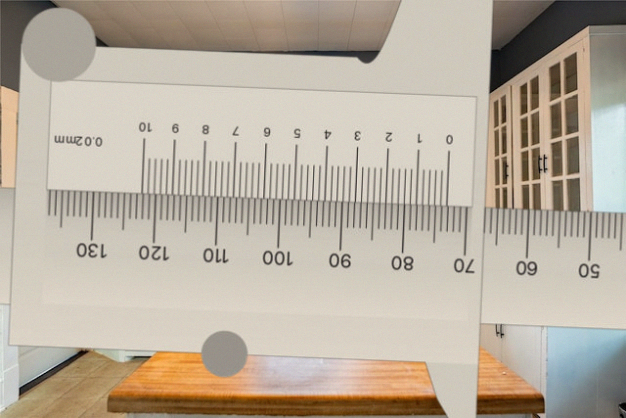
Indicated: 73.2mm
